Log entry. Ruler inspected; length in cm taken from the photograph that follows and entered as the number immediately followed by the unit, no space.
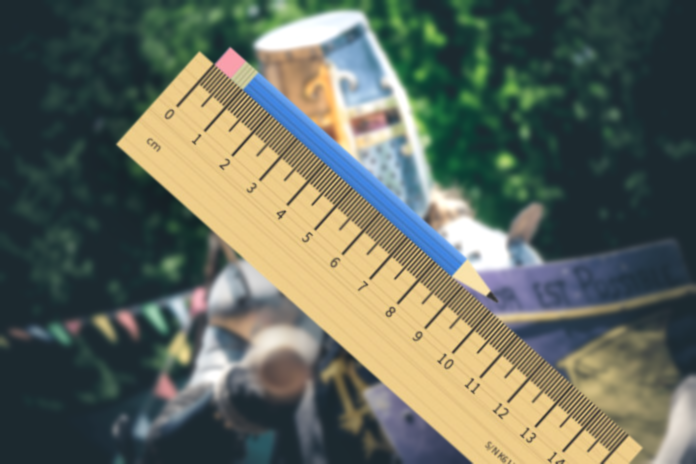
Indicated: 10cm
